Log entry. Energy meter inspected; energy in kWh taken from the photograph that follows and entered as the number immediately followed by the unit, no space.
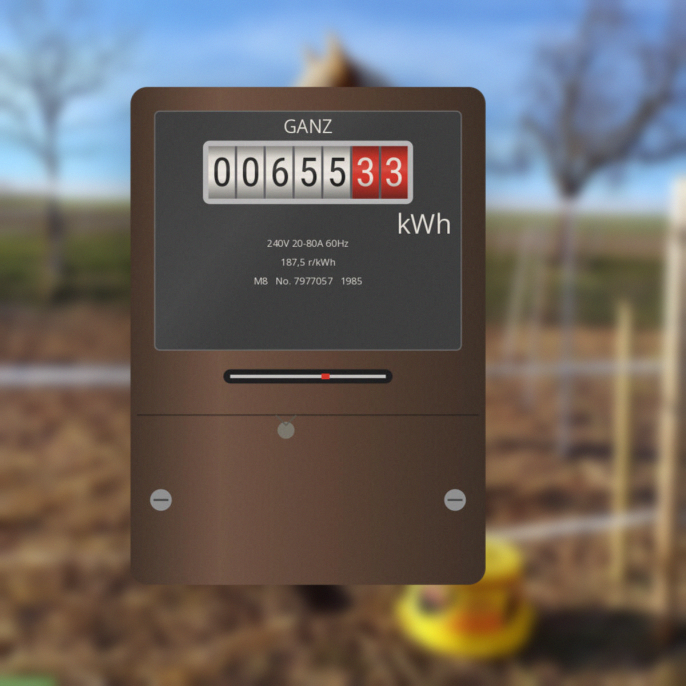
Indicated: 655.33kWh
